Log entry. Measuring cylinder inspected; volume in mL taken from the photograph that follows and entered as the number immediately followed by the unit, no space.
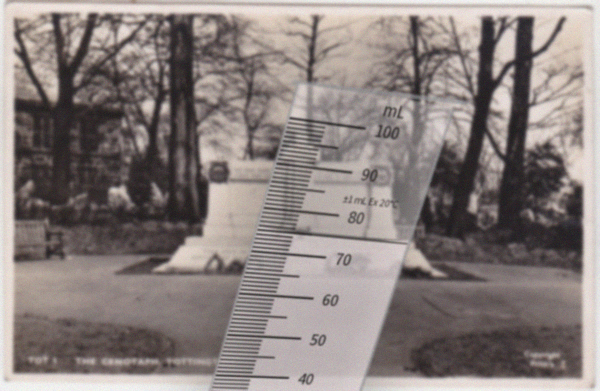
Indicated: 75mL
